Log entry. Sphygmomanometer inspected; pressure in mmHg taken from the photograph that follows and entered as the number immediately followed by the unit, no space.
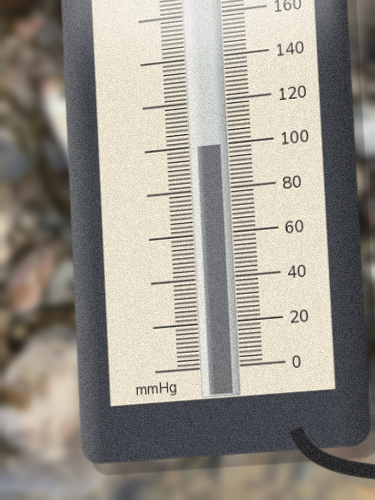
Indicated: 100mmHg
